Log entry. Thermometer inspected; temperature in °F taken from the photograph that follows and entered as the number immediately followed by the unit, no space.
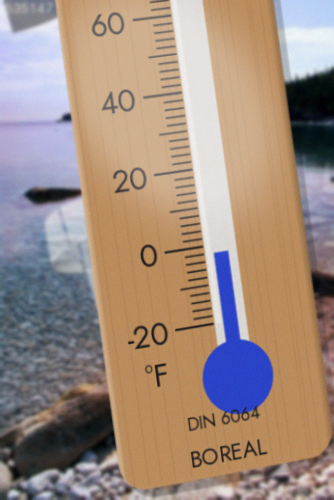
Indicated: -2°F
